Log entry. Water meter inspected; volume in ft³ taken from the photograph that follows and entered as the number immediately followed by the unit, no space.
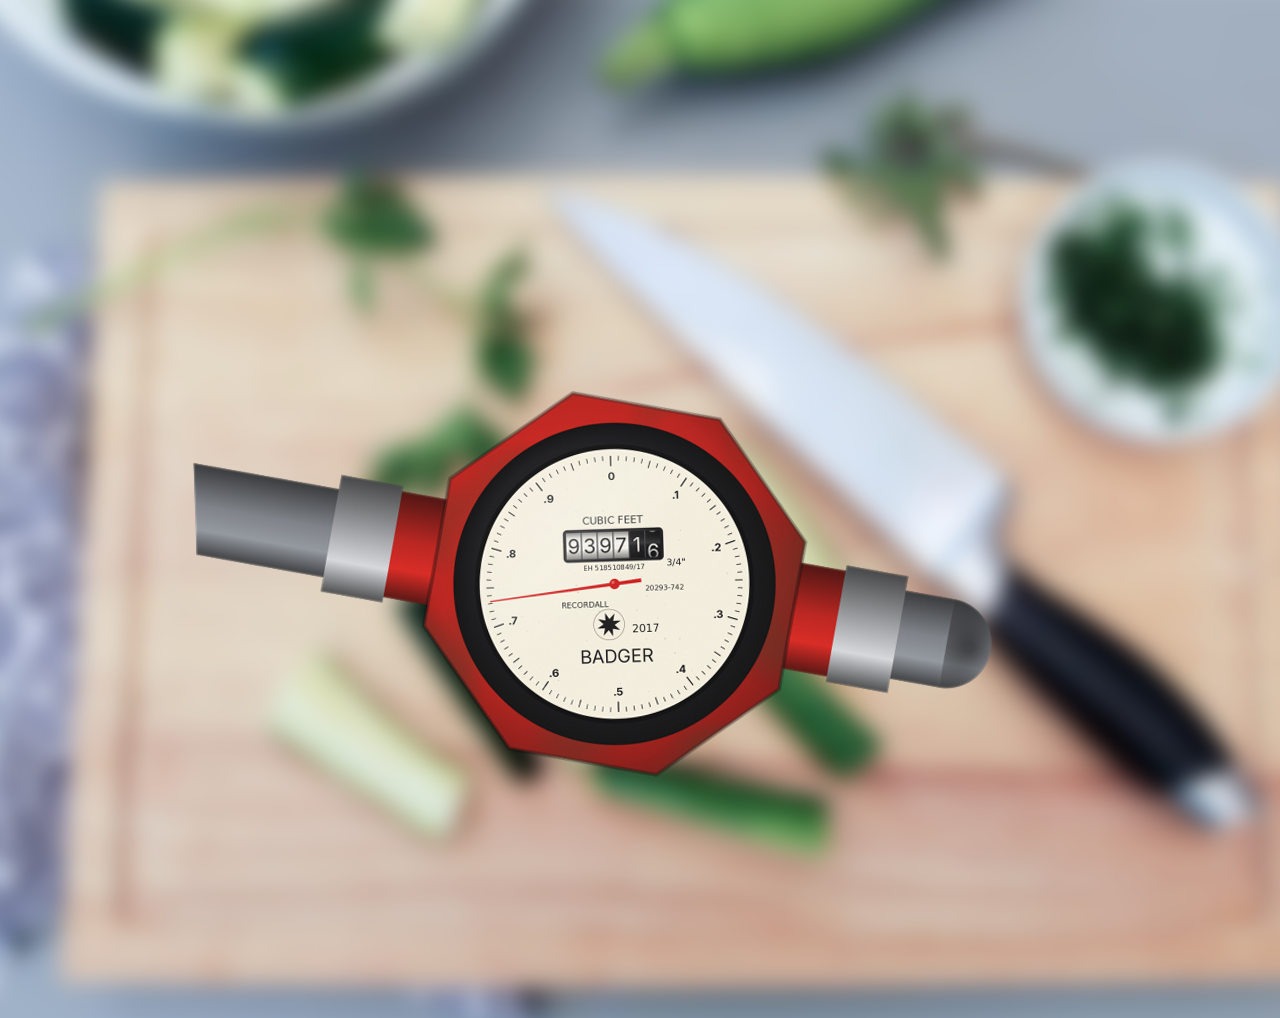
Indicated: 939715.73ft³
